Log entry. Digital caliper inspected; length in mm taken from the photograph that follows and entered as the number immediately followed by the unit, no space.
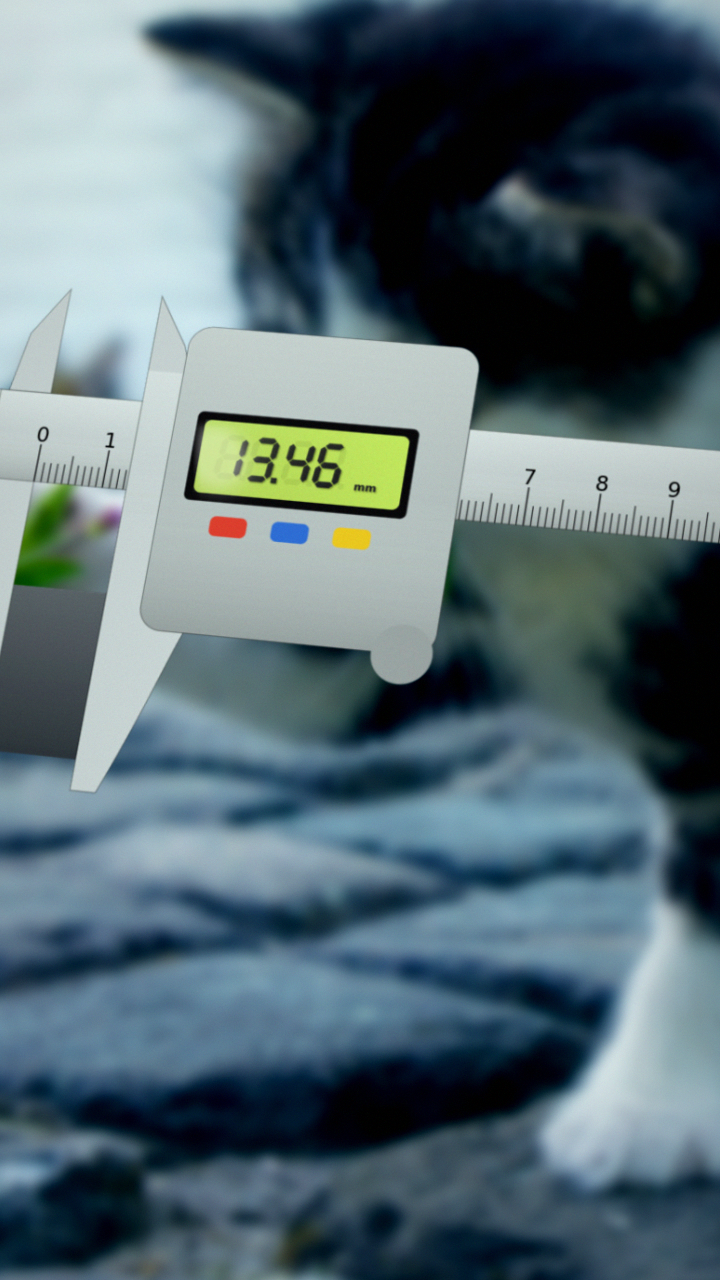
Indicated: 13.46mm
